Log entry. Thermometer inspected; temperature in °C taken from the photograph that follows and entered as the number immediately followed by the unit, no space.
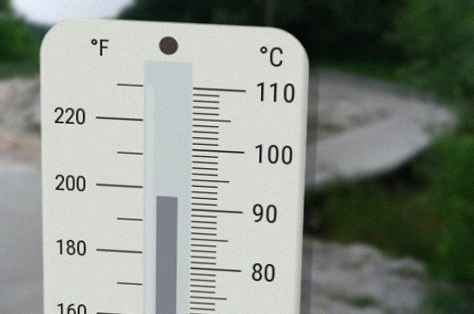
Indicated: 92°C
